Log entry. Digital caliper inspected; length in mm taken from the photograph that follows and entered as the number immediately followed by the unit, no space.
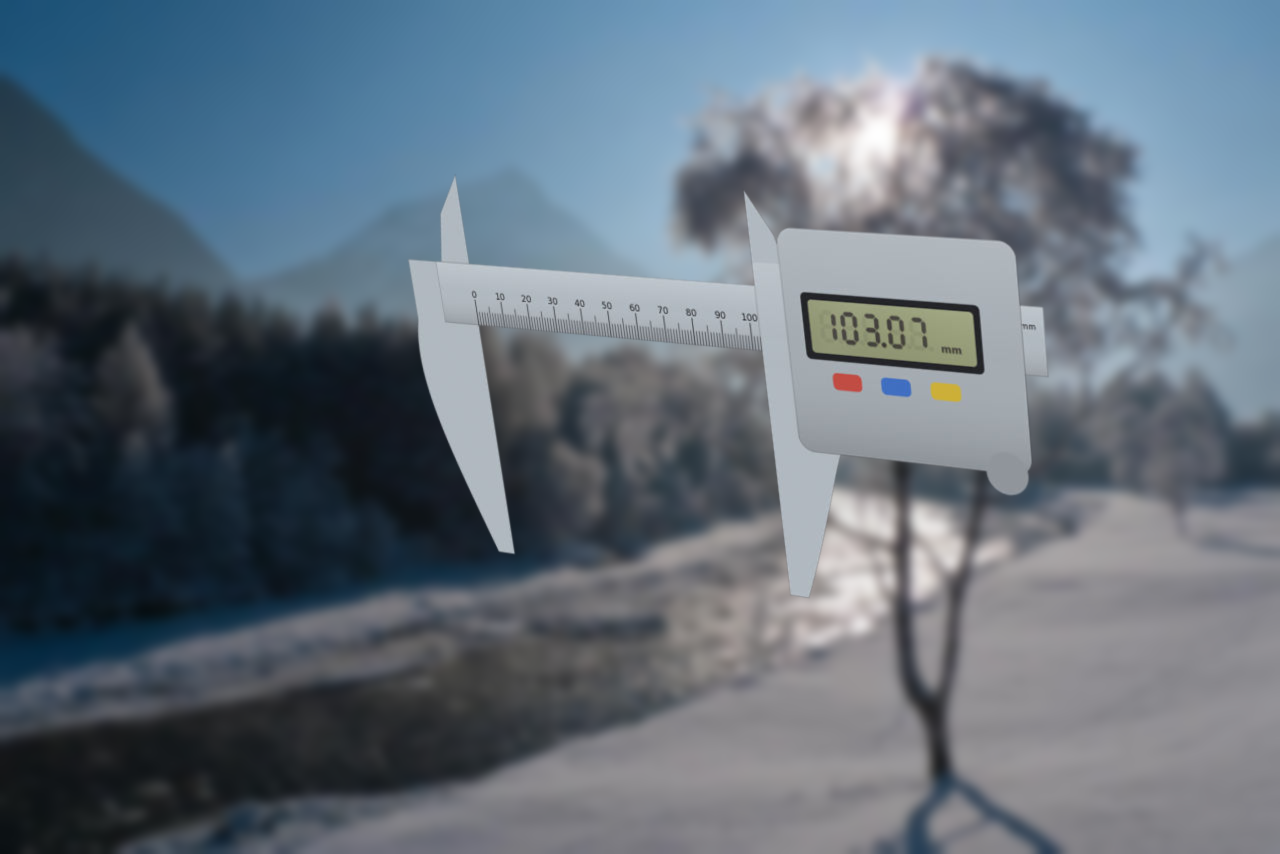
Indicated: 103.07mm
